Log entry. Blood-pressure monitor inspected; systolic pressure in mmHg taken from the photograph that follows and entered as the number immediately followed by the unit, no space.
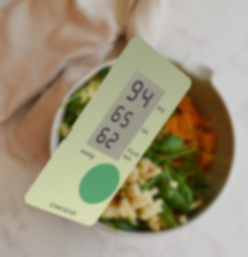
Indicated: 94mmHg
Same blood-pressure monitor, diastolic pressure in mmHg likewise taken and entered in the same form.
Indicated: 65mmHg
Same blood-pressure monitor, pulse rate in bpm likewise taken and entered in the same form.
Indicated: 62bpm
